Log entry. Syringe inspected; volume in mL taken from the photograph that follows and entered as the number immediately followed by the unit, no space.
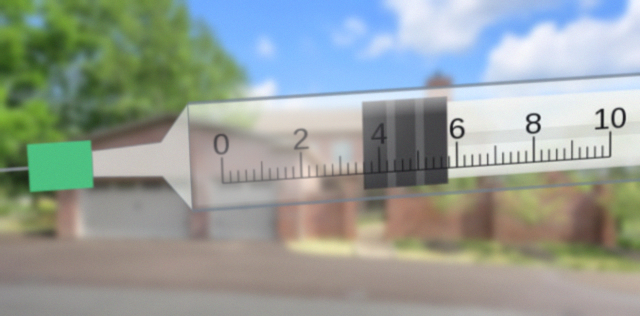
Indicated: 3.6mL
